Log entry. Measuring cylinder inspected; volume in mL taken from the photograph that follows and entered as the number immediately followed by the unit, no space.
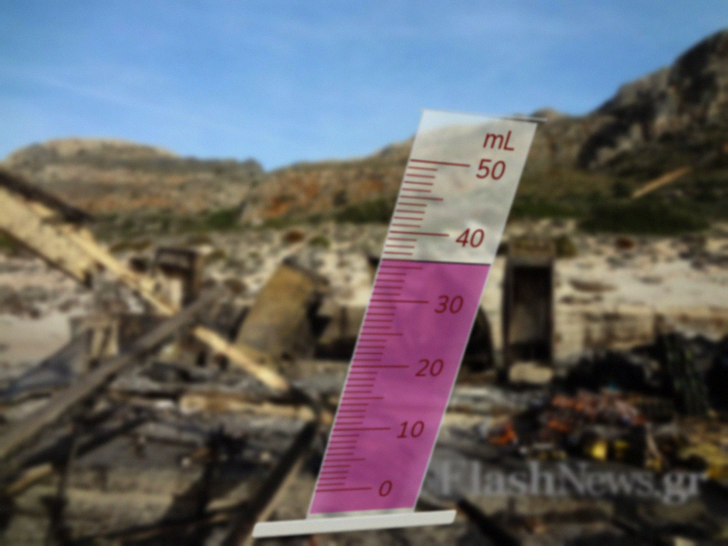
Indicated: 36mL
